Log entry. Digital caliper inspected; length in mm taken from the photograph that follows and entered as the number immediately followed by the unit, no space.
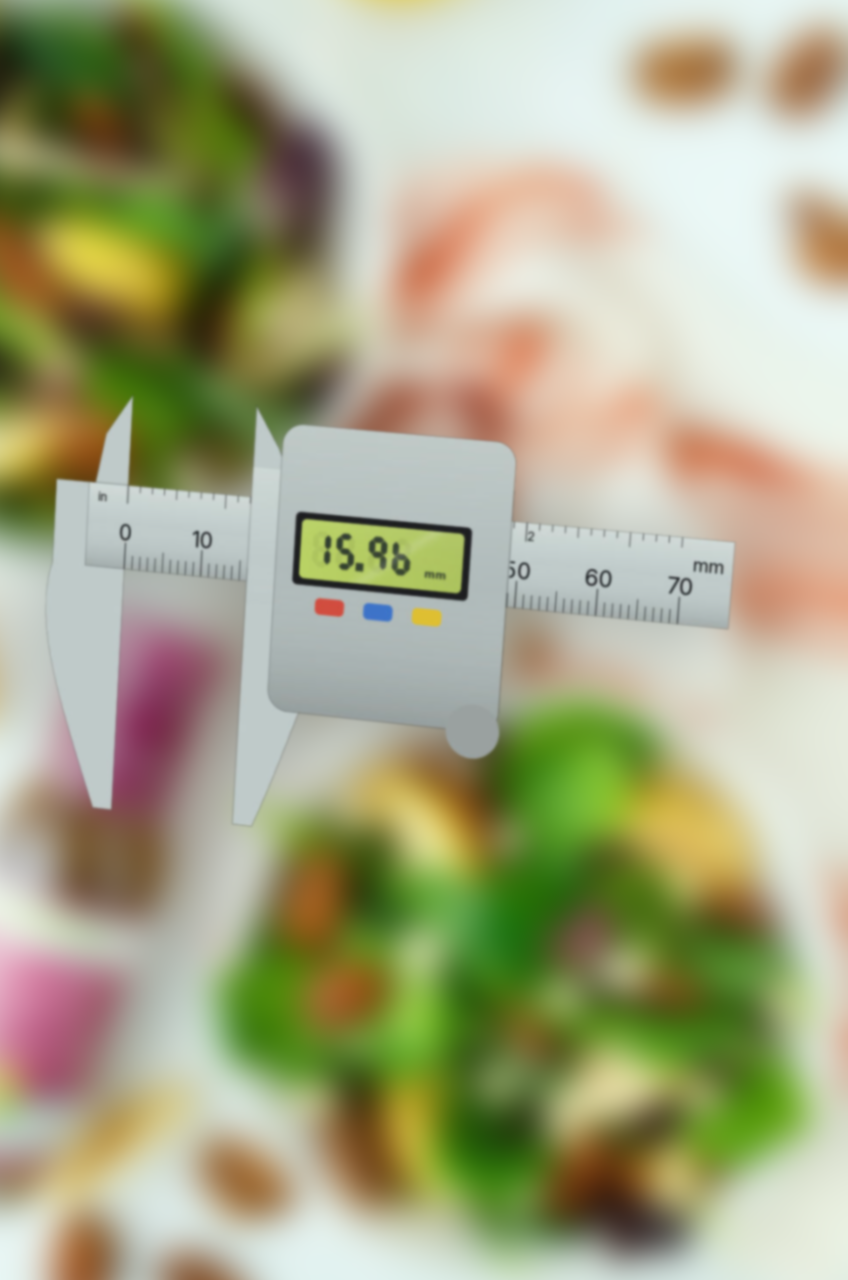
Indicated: 15.96mm
